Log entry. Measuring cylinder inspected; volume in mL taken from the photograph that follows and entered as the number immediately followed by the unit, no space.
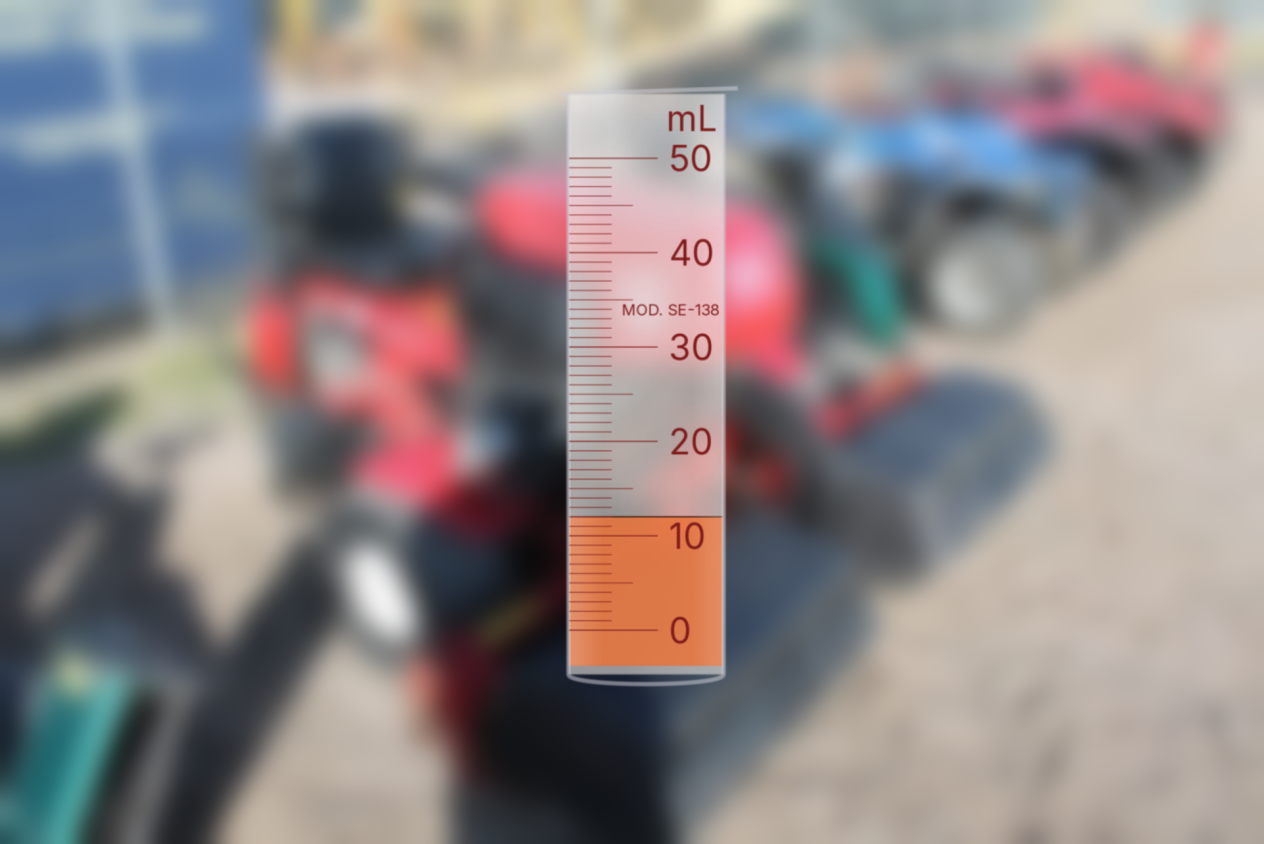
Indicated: 12mL
